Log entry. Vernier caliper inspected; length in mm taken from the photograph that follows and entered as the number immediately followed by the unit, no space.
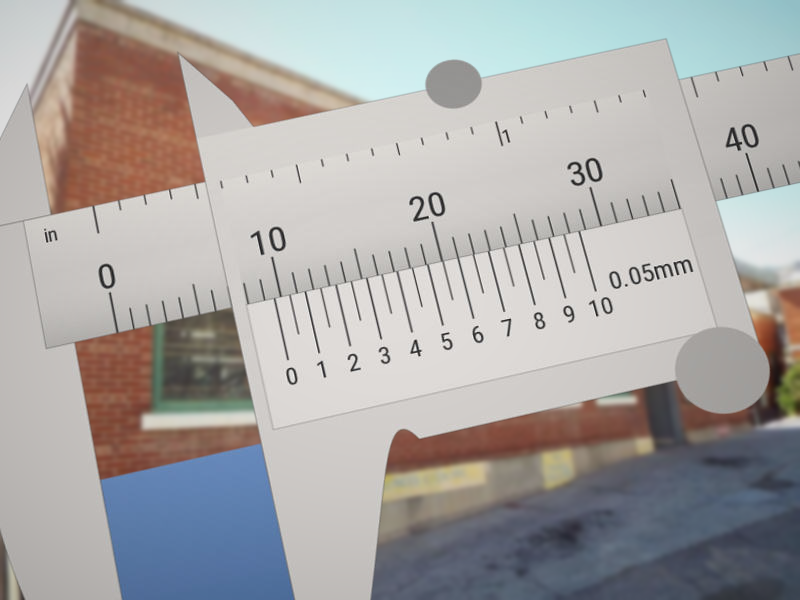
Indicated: 9.6mm
